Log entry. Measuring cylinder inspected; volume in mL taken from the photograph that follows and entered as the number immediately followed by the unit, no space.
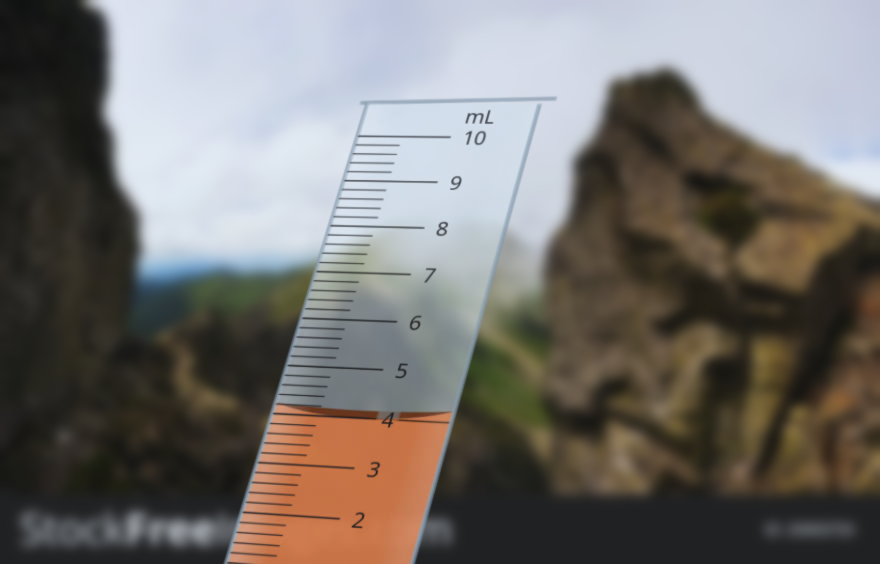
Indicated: 4mL
